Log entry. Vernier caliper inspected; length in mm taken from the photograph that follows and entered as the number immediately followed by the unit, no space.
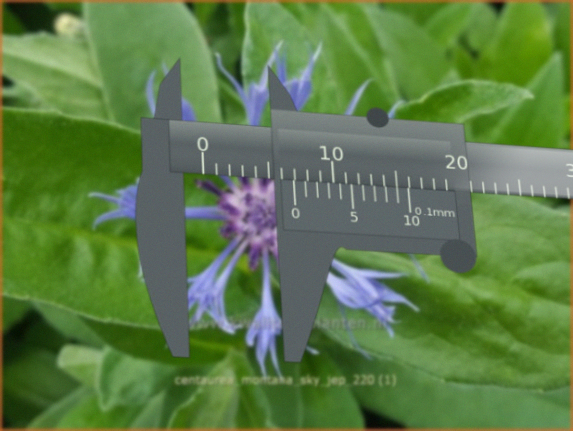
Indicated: 6.9mm
